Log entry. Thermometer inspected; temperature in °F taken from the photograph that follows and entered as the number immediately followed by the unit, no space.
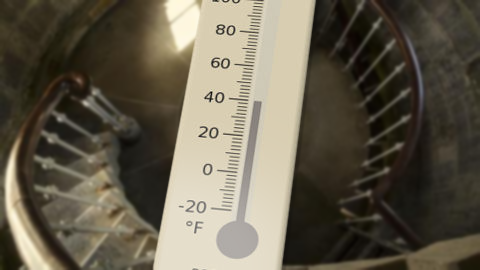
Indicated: 40°F
